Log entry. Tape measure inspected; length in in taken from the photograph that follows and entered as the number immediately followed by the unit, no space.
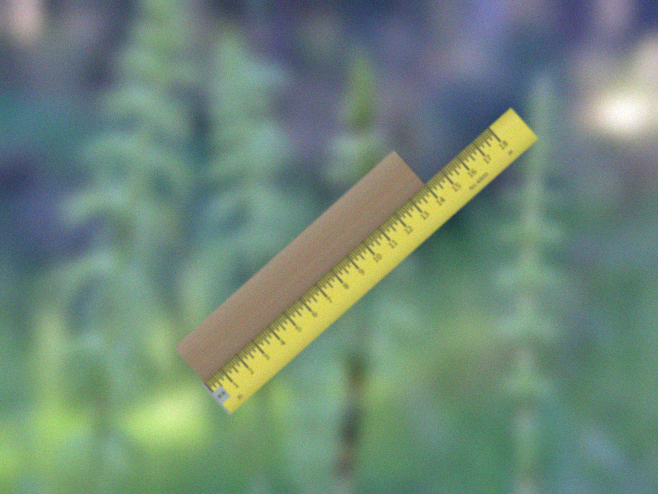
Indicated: 14in
